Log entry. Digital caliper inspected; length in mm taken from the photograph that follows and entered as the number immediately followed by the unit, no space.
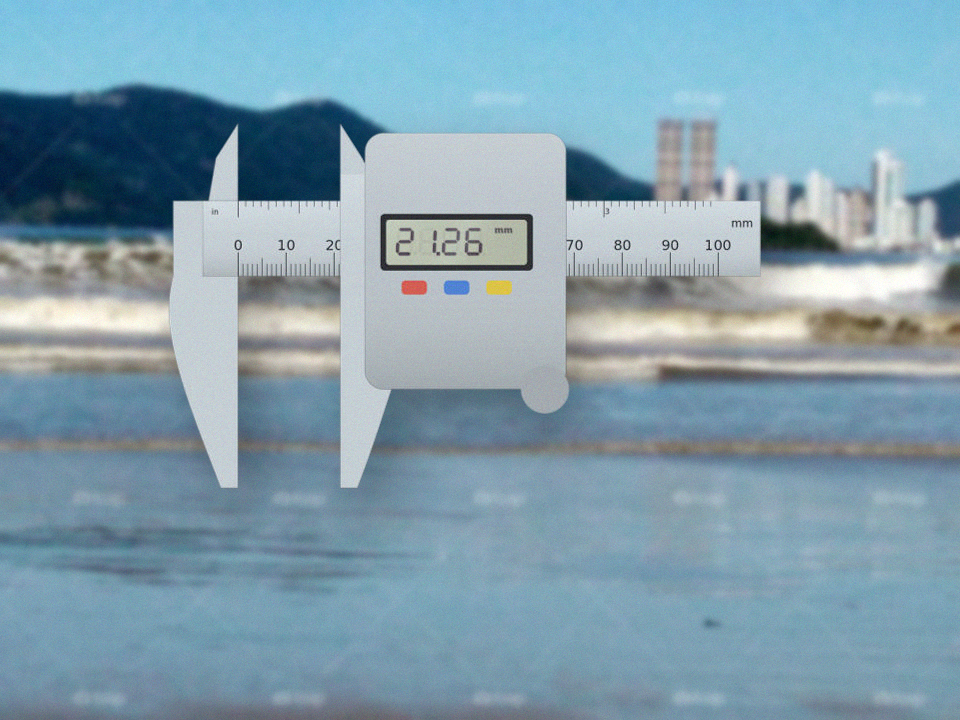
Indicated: 21.26mm
